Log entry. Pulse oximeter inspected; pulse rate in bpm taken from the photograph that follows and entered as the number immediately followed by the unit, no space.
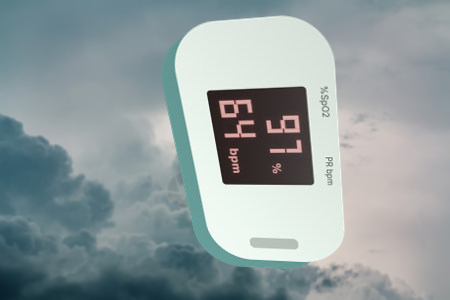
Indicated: 64bpm
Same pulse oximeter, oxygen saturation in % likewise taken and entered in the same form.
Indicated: 97%
